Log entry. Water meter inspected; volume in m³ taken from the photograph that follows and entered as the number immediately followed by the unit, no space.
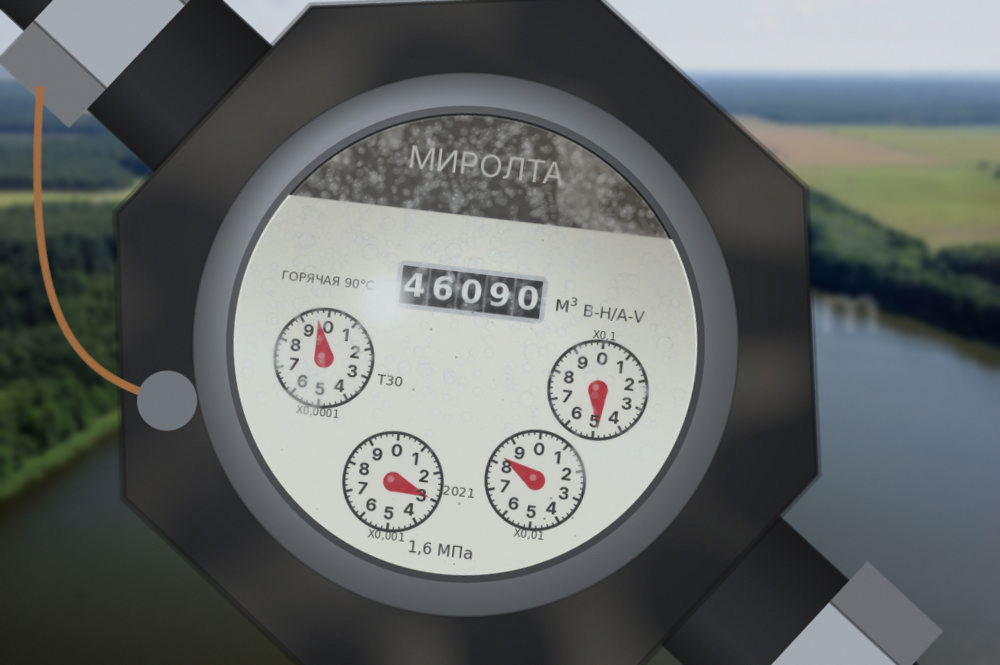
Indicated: 46090.4829m³
